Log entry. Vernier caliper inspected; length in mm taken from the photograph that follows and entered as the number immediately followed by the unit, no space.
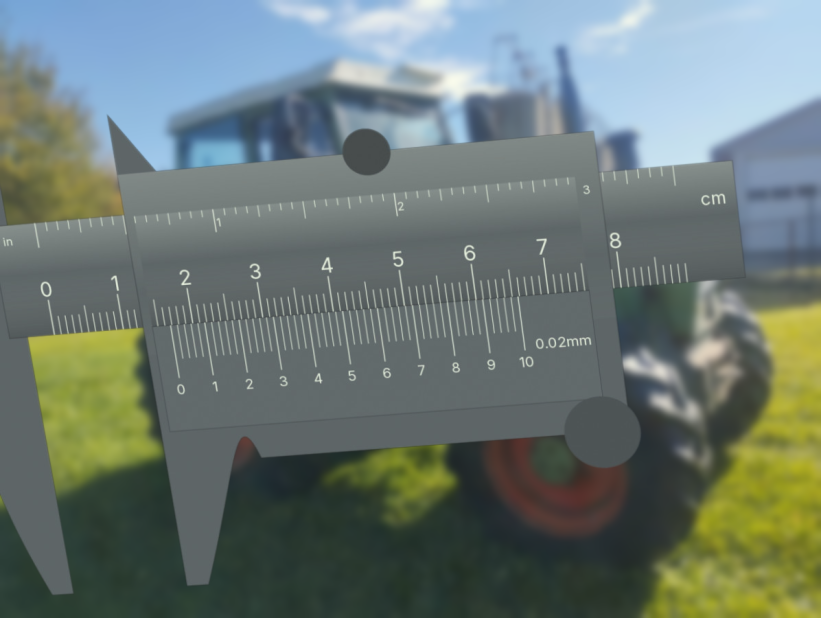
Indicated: 16.8mm
